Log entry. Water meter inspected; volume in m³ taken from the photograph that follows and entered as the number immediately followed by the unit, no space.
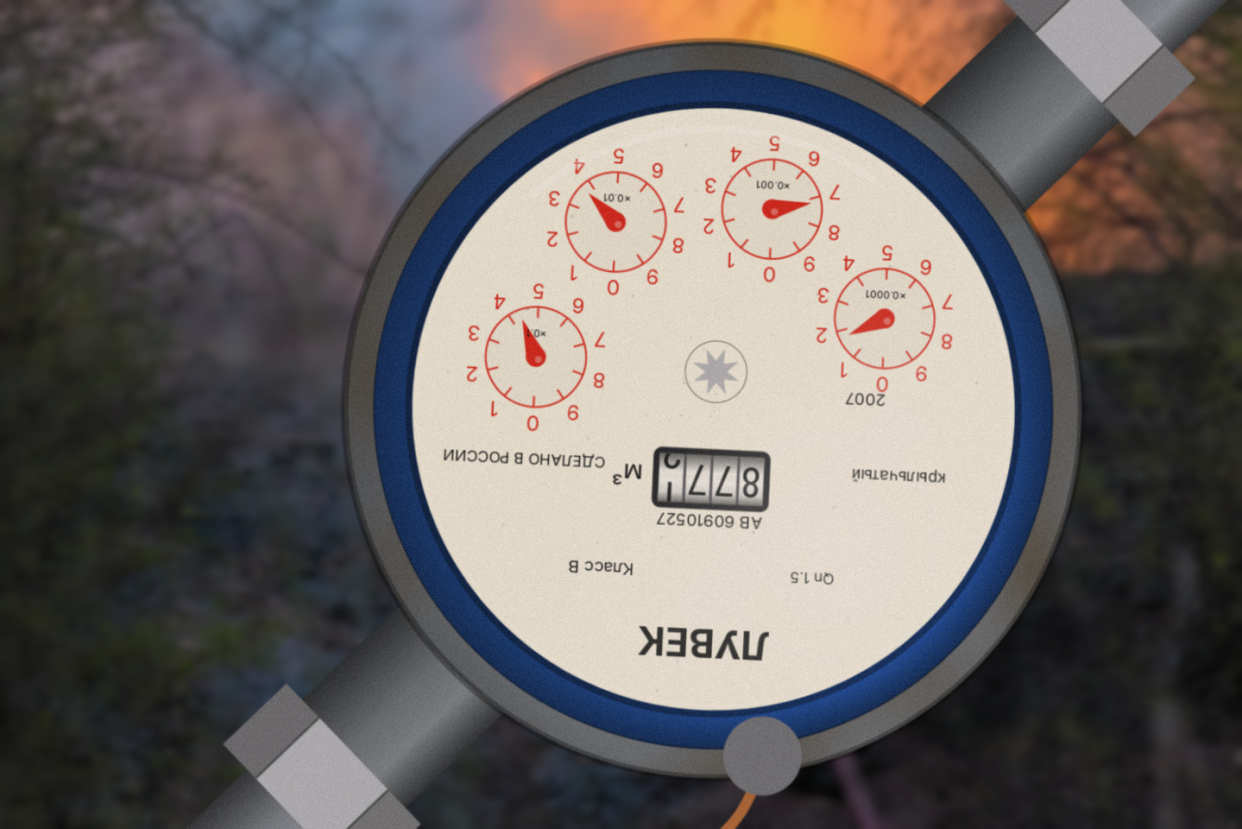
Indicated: 8771.4371m³
